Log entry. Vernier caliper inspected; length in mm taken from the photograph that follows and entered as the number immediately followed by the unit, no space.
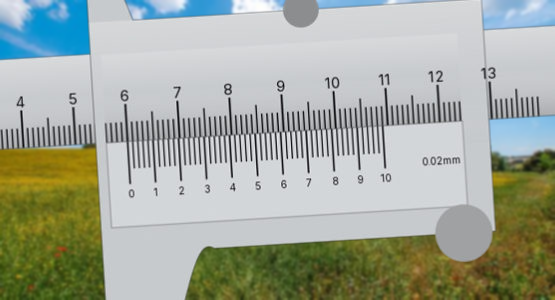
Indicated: 60.0mm
